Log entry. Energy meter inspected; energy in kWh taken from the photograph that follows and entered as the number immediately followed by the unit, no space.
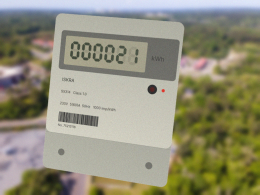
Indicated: 21kWh
